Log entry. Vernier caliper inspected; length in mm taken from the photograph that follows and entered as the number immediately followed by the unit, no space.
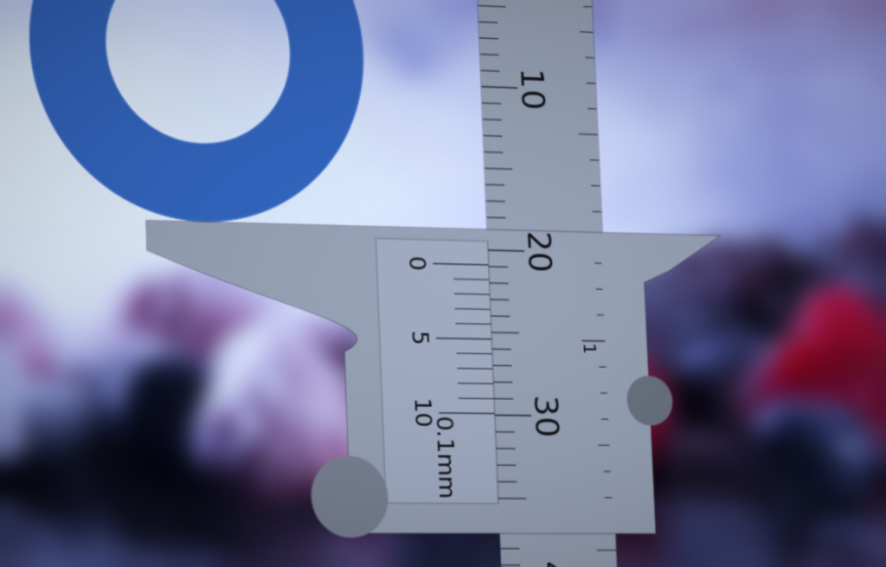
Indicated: 20.9mm
